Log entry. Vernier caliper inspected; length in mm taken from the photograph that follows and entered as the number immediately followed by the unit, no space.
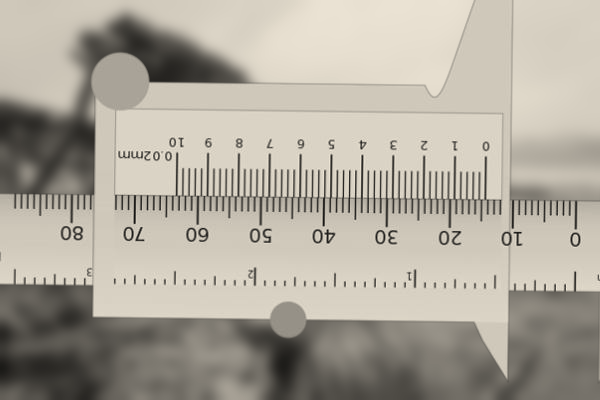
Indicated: 14.4mm
